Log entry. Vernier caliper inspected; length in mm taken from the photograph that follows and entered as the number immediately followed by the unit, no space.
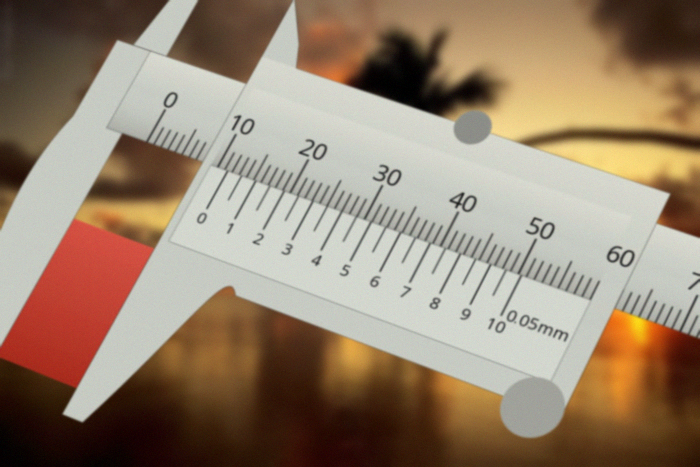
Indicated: 11.4mm
